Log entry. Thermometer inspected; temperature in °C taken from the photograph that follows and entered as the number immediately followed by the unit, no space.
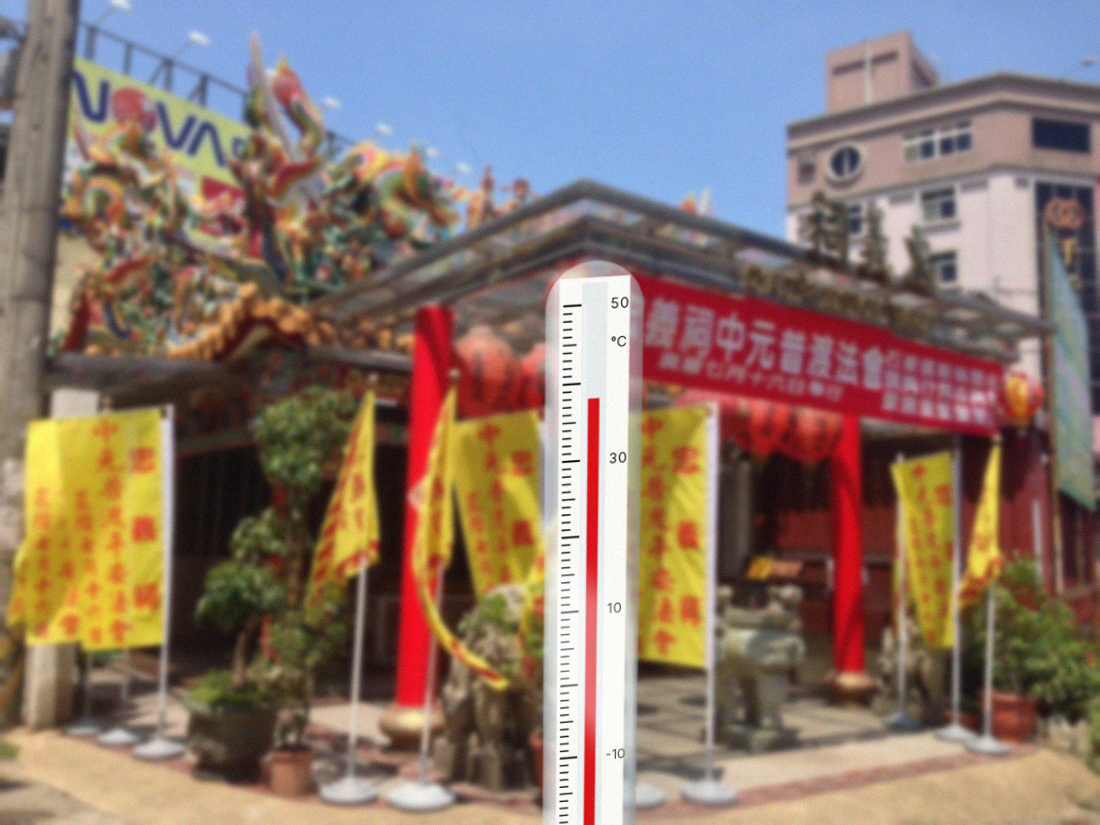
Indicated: 38°C
